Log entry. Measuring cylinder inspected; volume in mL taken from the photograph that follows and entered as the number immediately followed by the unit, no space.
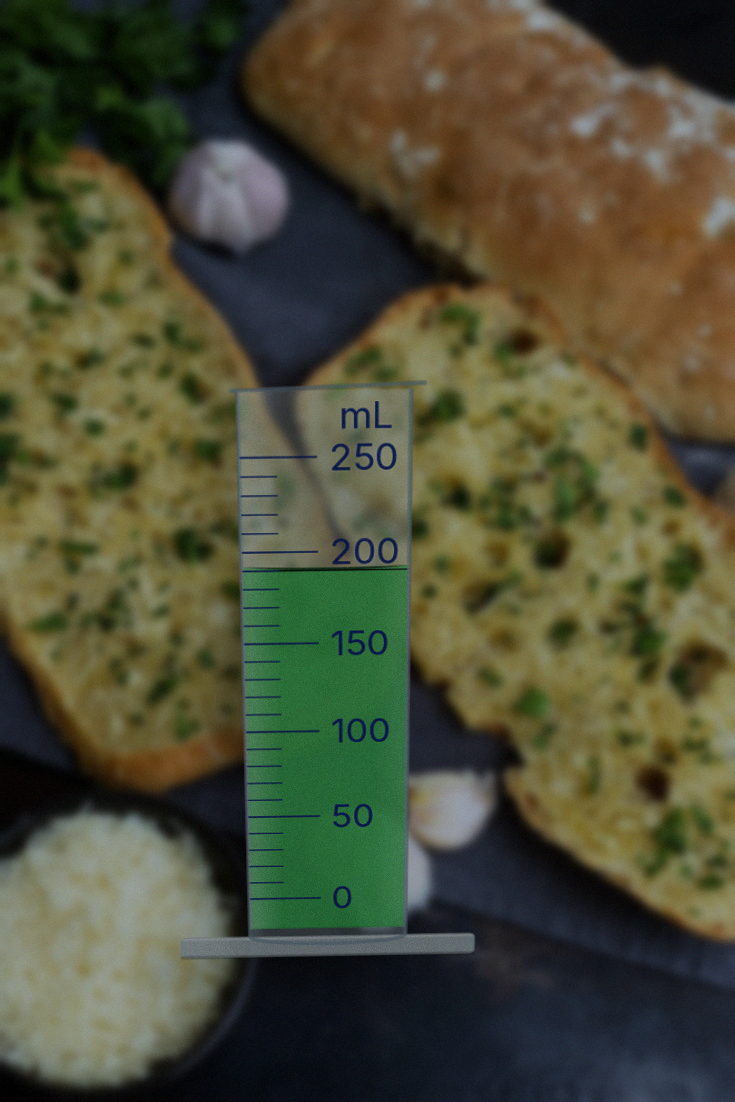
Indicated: 190mL
